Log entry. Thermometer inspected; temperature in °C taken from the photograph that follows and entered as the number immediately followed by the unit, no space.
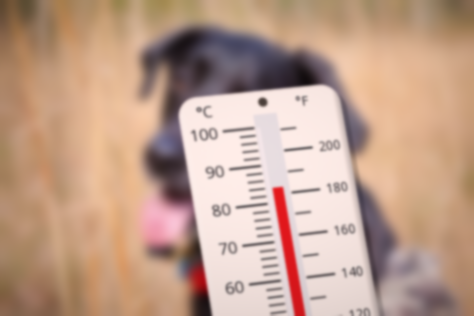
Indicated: 84°C
